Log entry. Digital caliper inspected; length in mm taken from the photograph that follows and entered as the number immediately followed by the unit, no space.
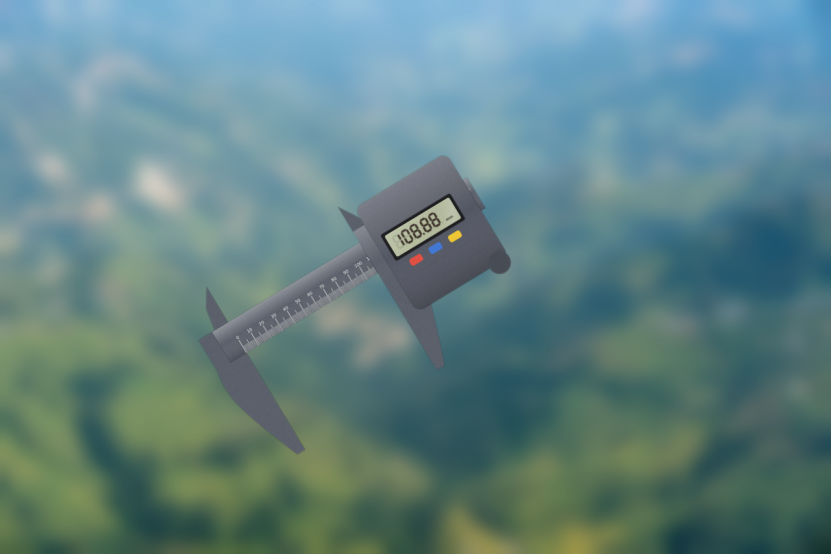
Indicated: 108.88mm
